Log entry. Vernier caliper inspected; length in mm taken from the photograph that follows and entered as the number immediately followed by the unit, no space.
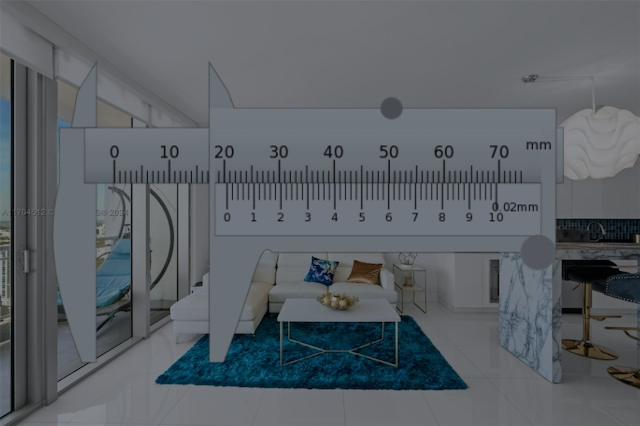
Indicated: 20.5mm
